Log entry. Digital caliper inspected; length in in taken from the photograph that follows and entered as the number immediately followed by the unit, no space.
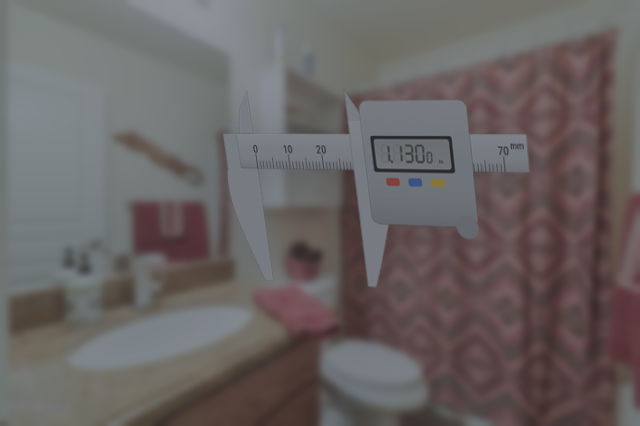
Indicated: 1.1300in
